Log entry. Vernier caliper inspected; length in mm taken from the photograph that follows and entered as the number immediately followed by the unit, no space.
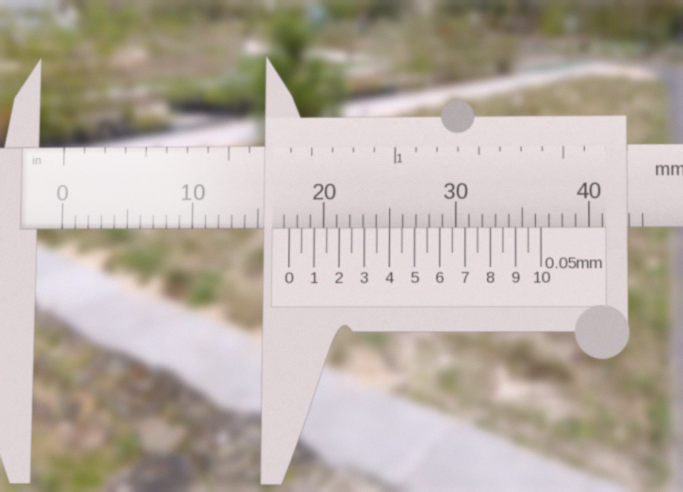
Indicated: 17.4mm
